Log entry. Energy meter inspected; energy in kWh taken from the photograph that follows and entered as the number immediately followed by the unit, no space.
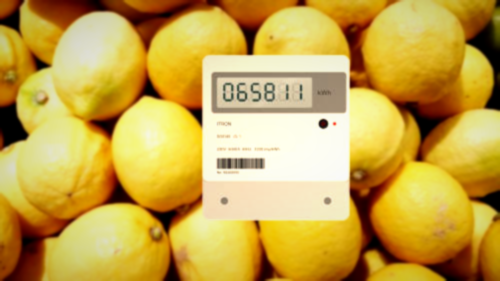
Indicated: 65811kWh
